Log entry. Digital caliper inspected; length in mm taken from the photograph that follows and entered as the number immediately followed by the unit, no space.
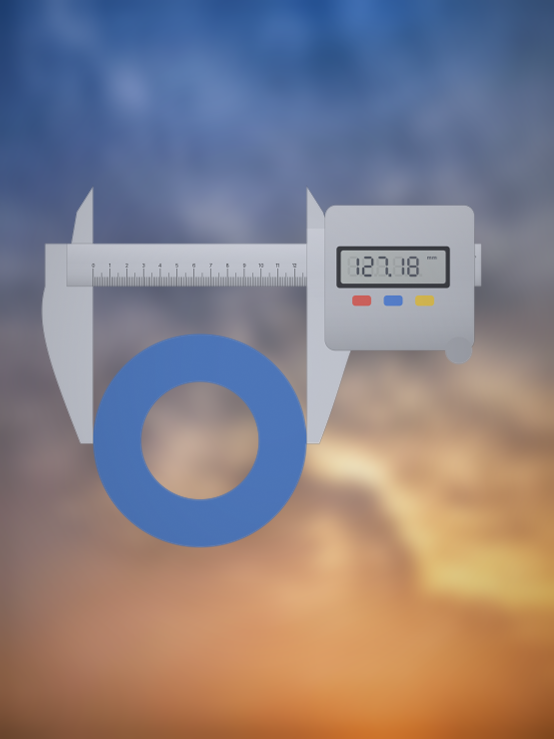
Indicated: 127.18mm
